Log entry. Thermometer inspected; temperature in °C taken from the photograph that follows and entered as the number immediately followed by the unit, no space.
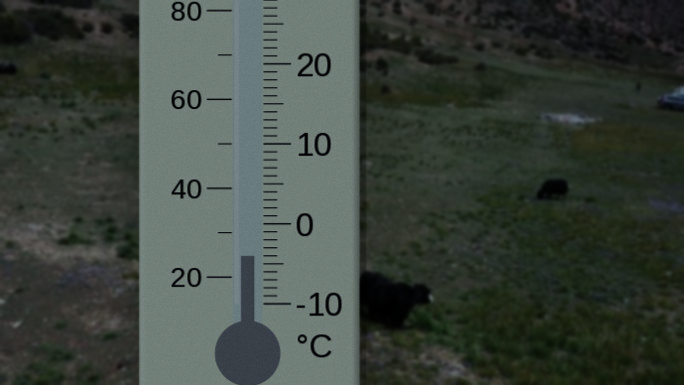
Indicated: -4°C
